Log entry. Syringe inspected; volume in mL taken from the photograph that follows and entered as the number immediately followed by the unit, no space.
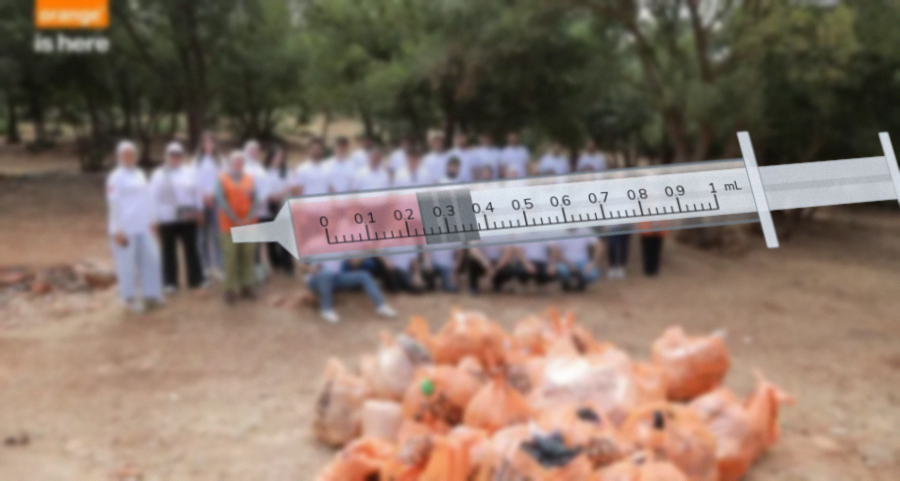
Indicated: 0.24mL
